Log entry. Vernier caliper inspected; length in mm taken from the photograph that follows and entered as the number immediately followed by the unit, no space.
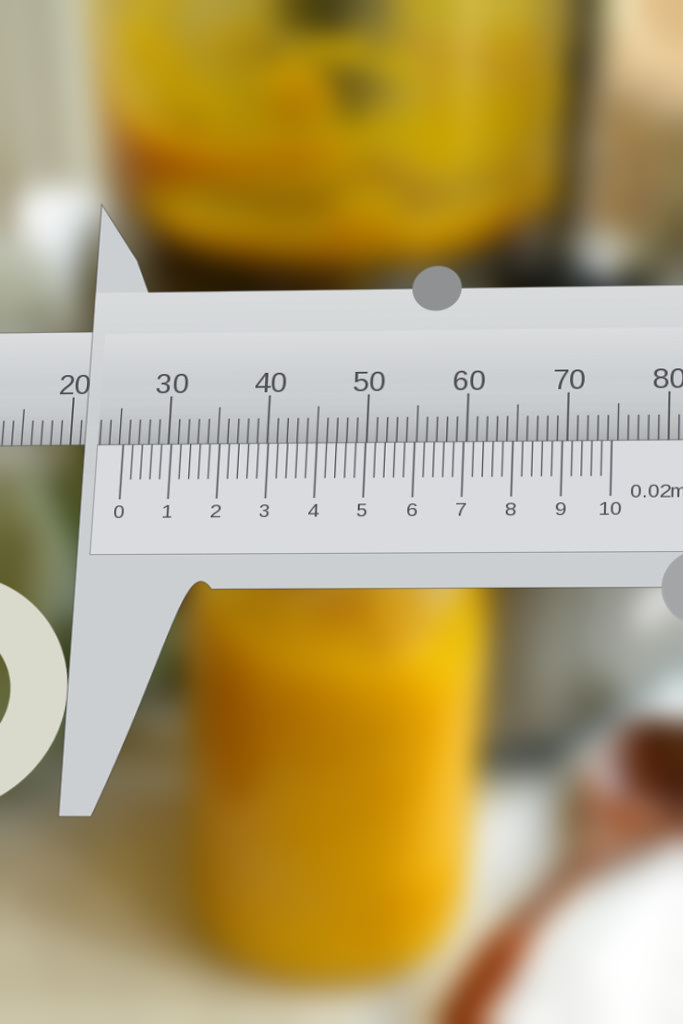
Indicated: 25.4mm
